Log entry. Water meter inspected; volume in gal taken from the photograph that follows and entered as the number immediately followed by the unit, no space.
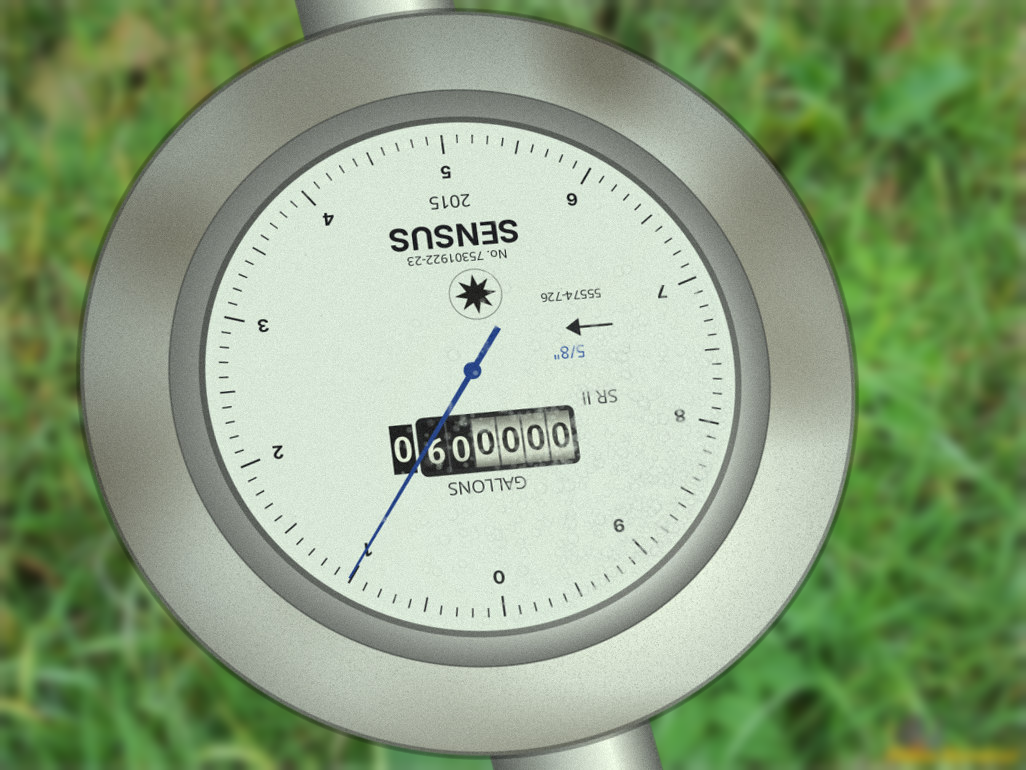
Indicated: 91.0gal
